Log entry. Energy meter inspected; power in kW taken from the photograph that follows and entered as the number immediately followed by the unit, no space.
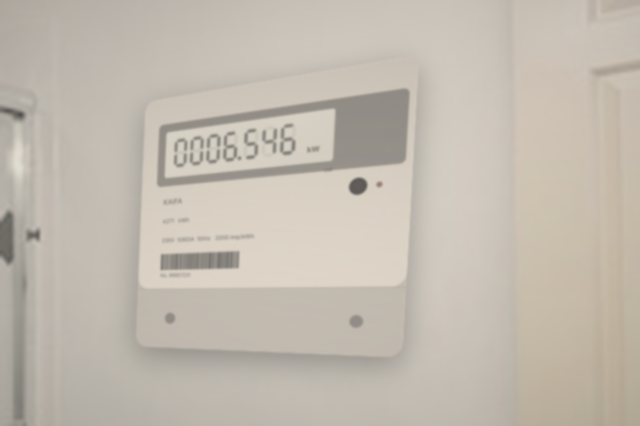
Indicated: 6.546kW
